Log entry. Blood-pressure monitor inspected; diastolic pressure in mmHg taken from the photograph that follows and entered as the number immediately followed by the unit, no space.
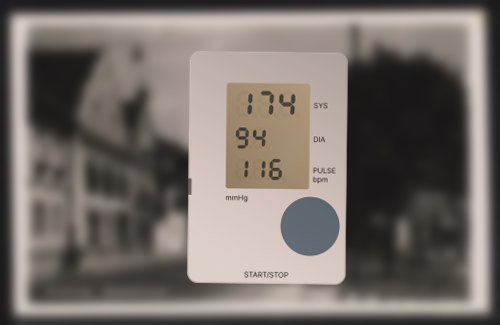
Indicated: 94mmHg
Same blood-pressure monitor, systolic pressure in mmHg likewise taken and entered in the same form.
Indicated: 174mmHg
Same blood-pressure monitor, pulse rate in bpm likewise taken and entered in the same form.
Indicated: 116bpm
